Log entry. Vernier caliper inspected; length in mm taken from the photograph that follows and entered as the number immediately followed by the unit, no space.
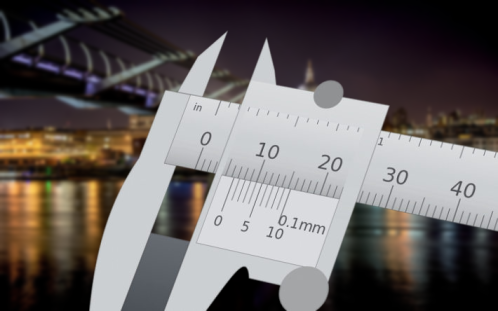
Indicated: 6.4mm
